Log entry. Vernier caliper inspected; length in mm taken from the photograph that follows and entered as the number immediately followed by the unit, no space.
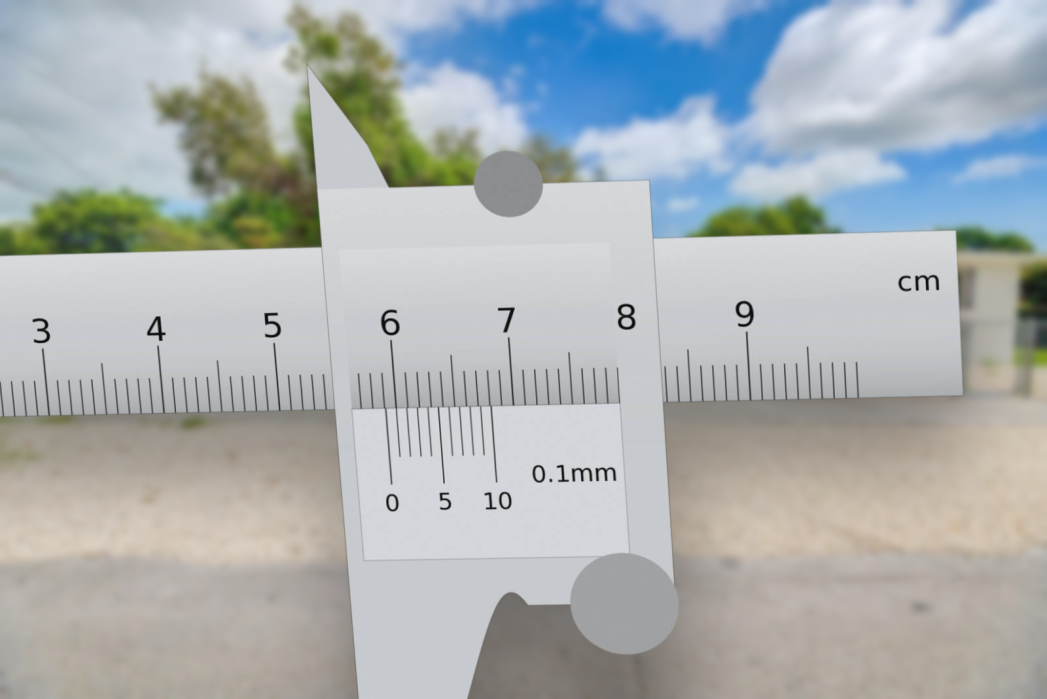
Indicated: 59.1mm
